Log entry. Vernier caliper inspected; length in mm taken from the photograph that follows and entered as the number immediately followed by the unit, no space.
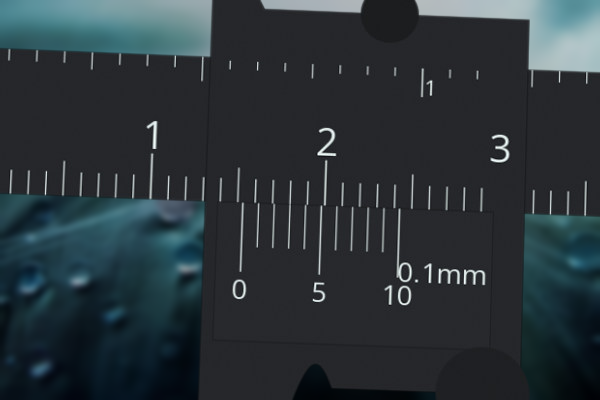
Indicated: 15.3mm
